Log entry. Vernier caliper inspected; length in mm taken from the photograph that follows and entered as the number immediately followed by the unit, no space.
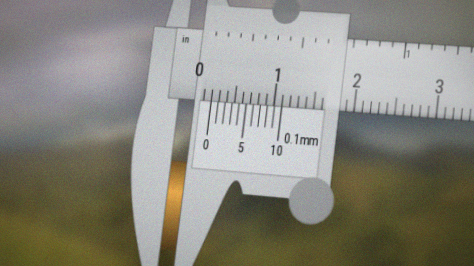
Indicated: 2.0mm
